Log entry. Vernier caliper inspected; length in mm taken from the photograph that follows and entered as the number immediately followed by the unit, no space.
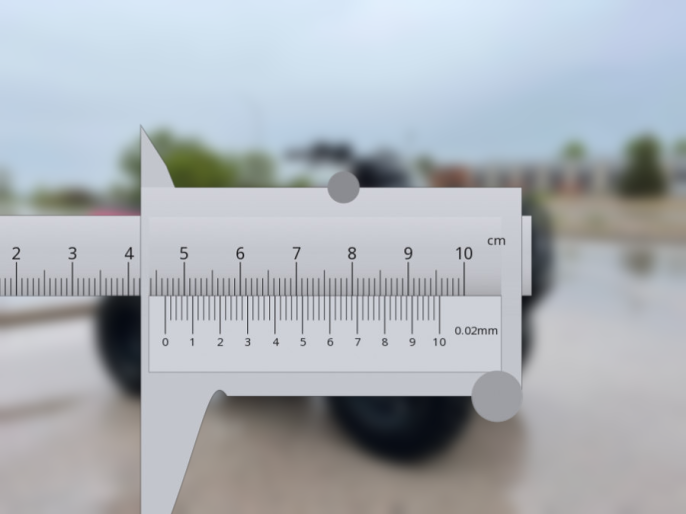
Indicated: 46.6mm
